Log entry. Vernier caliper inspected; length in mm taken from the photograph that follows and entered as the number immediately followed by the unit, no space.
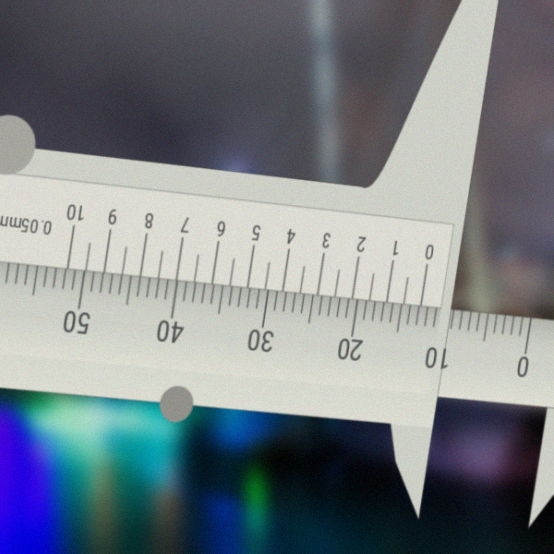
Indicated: 12.8mm
